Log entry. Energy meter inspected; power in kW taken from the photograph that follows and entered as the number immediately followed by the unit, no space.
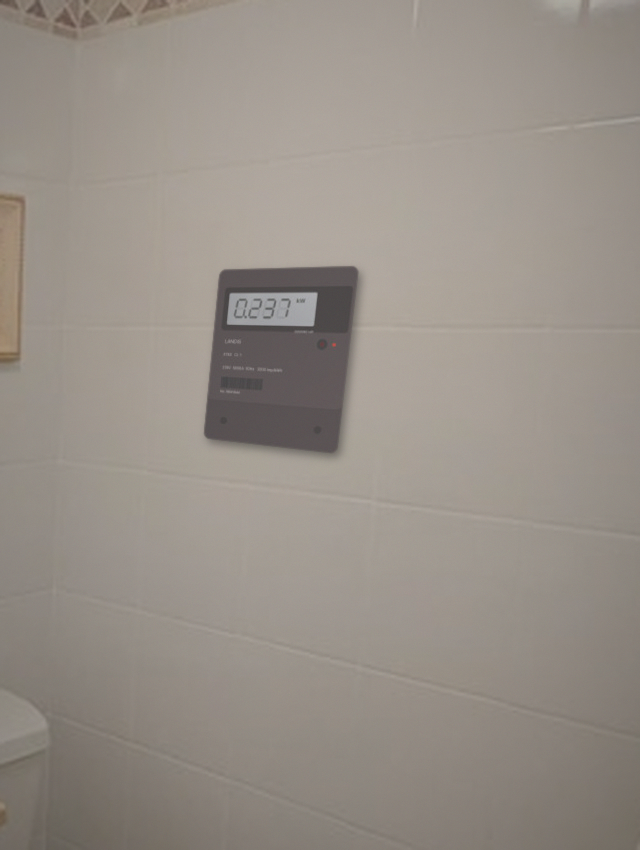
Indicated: 0.237kW
